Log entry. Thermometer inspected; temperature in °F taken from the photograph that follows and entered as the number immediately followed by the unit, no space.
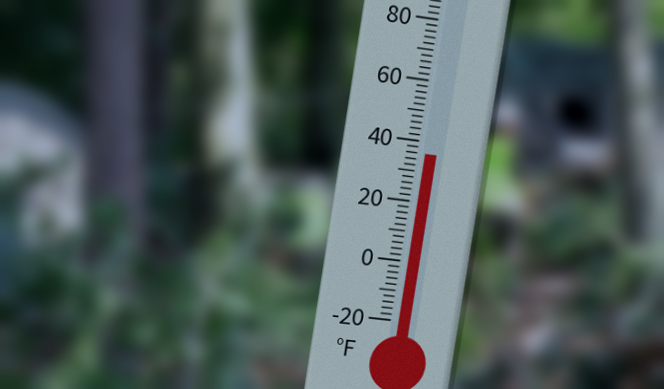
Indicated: 36°F
